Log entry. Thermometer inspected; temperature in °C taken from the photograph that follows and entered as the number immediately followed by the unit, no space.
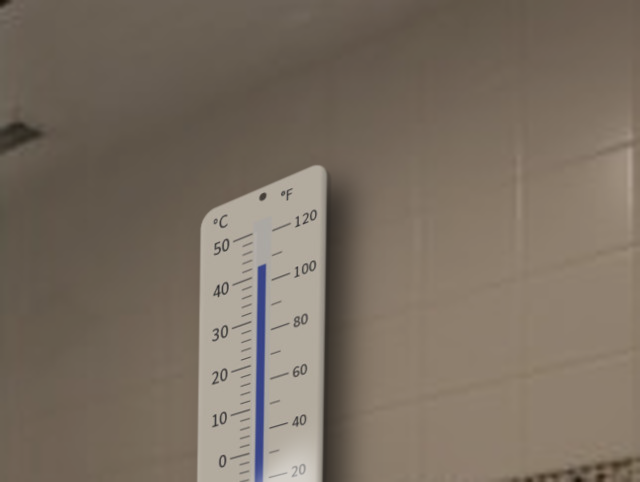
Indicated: 42°C
